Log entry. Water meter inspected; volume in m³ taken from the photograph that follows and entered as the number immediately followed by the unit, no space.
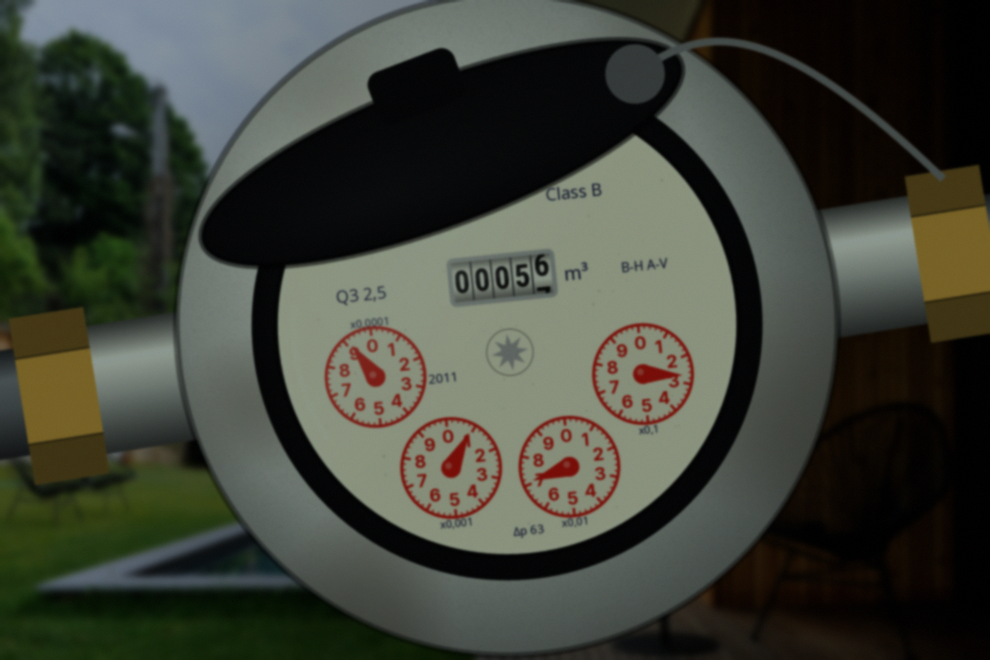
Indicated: 56.2709m³
